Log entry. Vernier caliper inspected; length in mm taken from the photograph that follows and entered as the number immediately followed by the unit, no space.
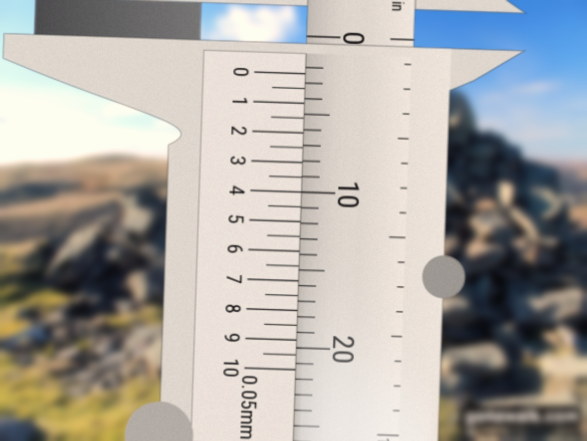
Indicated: 2.4mm
